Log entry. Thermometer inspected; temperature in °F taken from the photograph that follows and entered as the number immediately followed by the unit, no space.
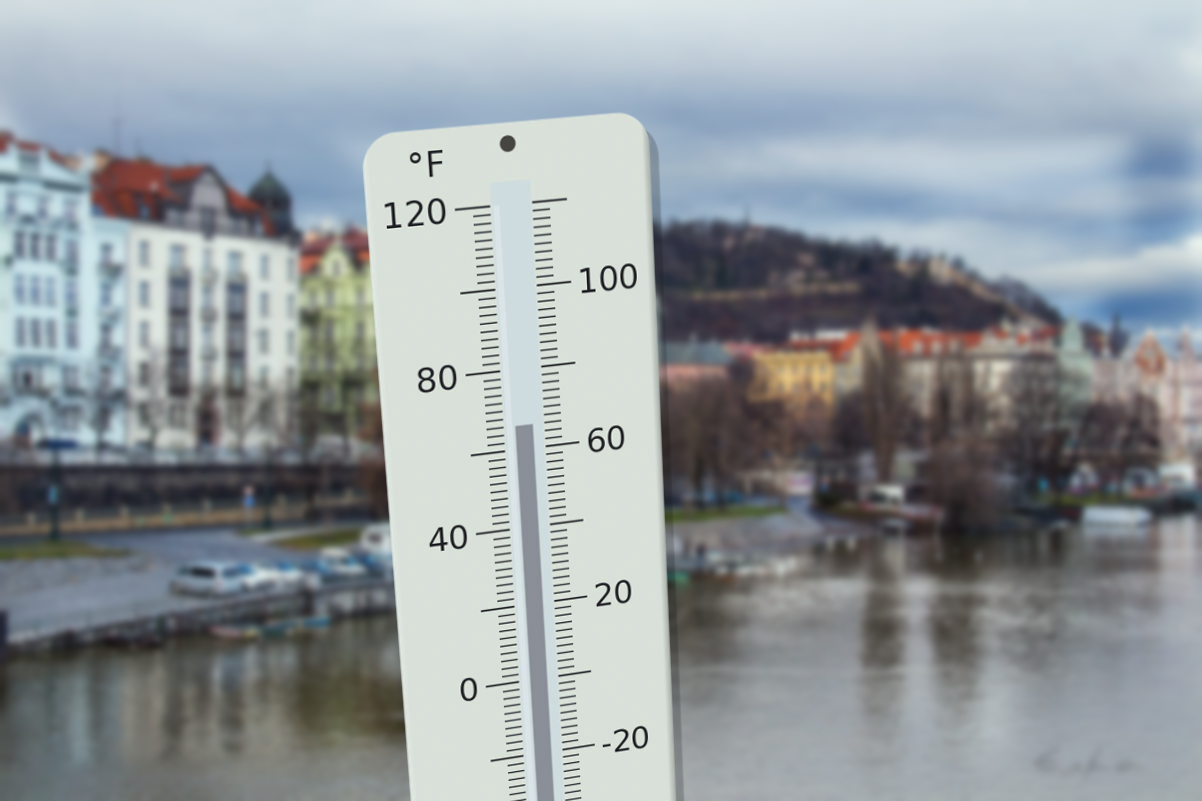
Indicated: 66°F
